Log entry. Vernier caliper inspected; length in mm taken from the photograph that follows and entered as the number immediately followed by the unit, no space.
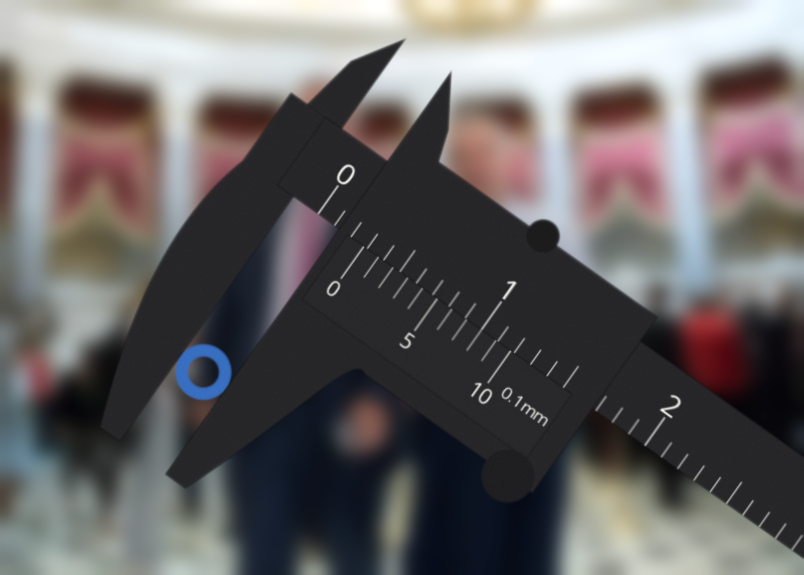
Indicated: 2.8mm
